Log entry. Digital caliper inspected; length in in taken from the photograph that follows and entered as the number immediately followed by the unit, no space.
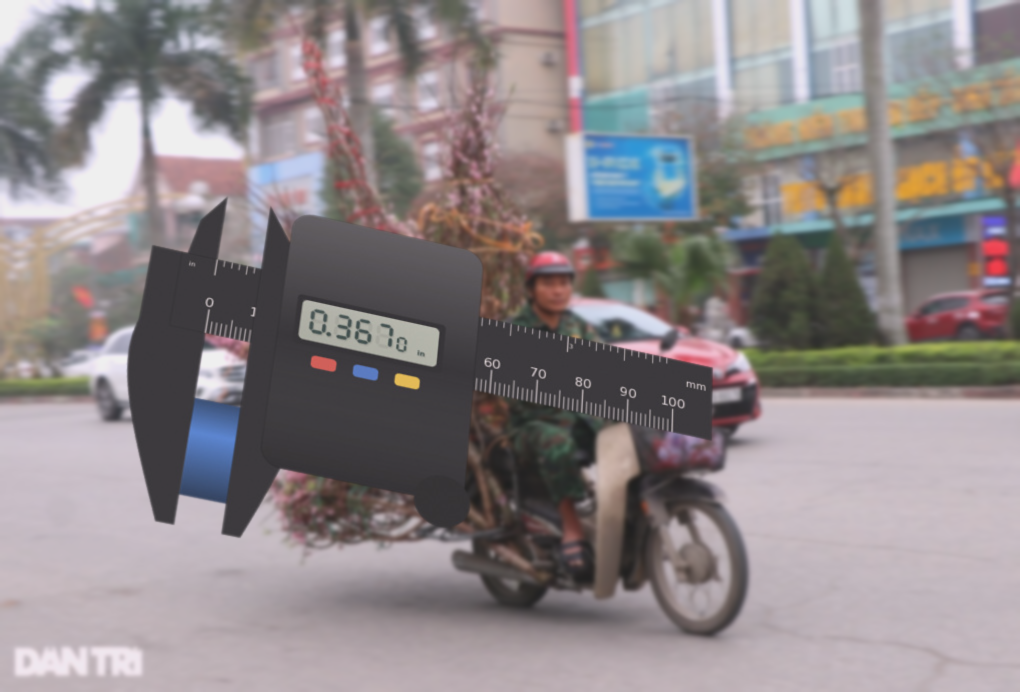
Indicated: 0.3670in
